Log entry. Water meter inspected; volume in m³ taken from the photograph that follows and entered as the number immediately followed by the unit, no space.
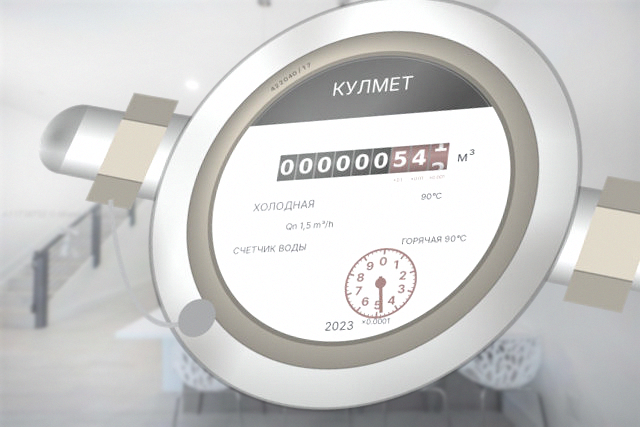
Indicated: 0.5414m³
